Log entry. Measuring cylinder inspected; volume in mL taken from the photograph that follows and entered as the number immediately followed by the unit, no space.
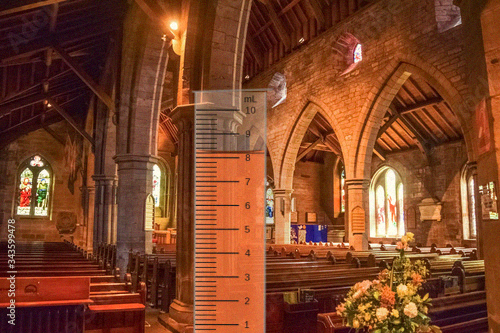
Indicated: 8.2mL
